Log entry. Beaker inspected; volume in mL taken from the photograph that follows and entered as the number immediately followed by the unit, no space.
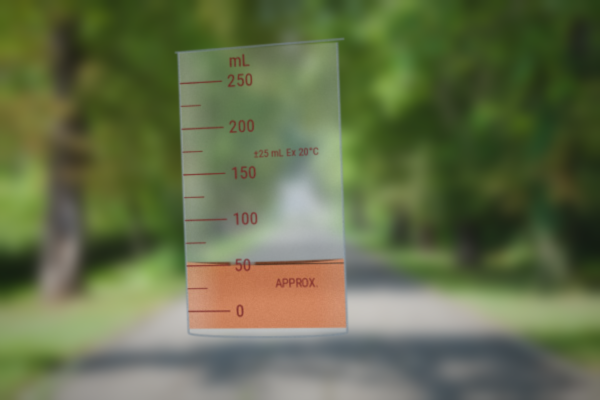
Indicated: 50mL
